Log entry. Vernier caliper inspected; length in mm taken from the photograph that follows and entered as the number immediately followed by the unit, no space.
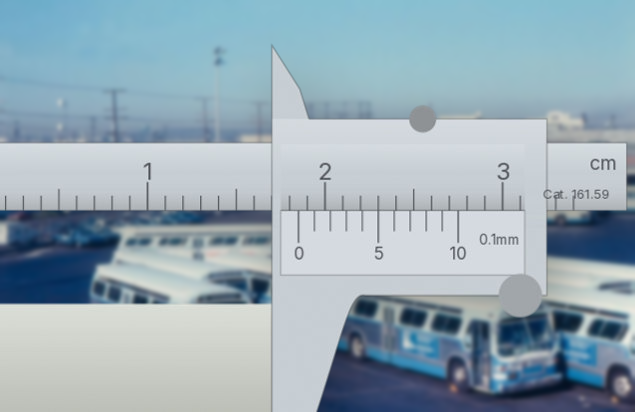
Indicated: 18.5mm
